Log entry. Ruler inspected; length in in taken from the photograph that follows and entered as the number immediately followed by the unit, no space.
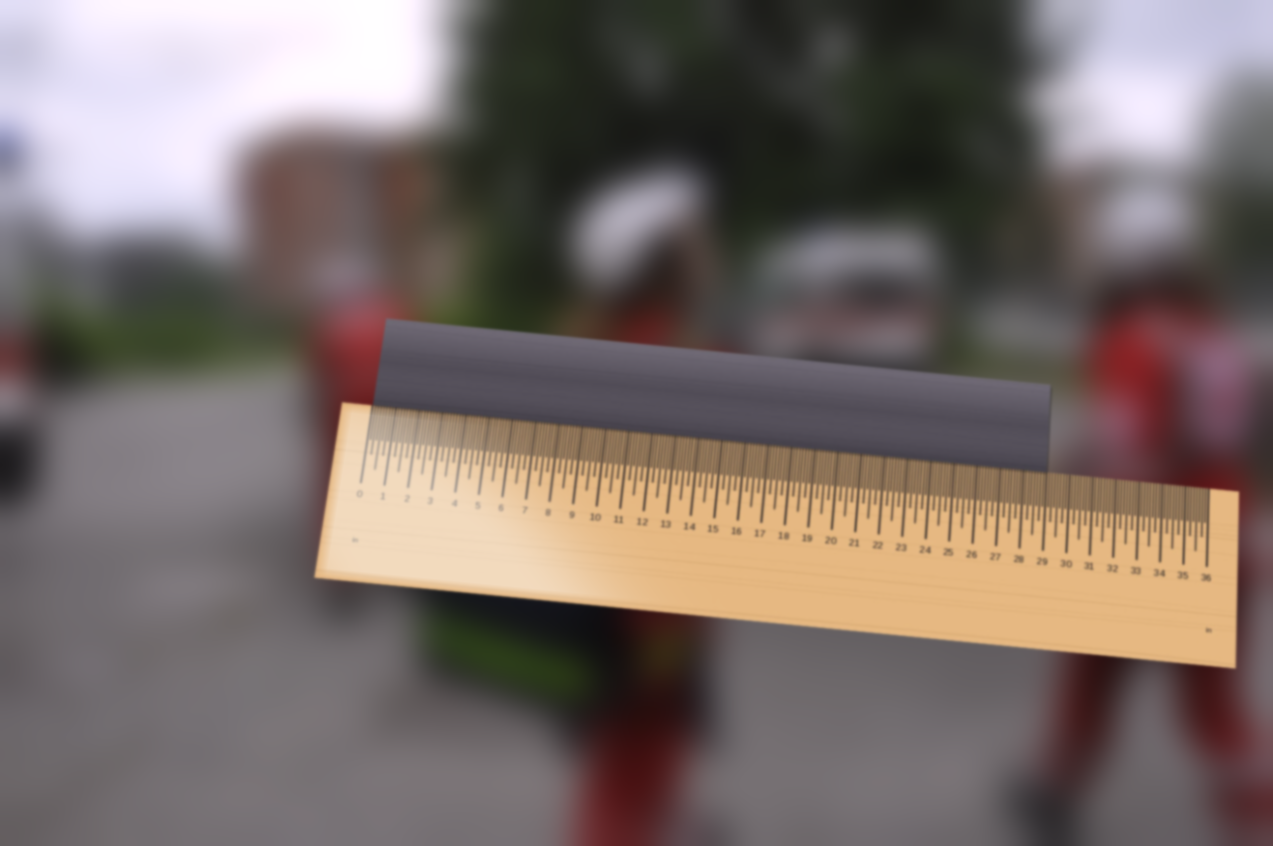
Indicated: 29in
